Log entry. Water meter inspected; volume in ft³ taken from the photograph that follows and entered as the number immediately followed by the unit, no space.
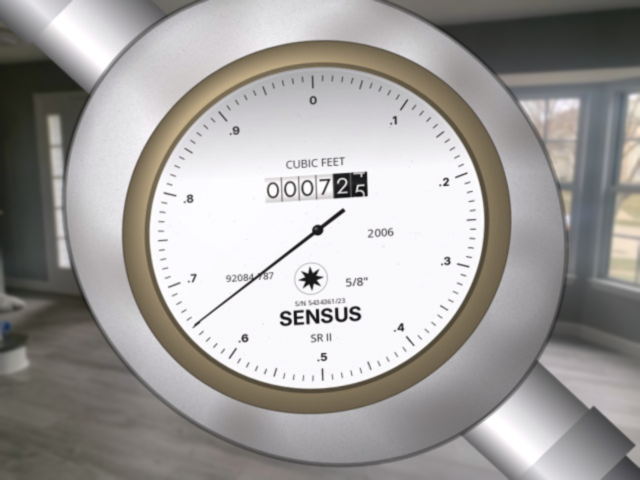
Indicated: 724.65ft³
